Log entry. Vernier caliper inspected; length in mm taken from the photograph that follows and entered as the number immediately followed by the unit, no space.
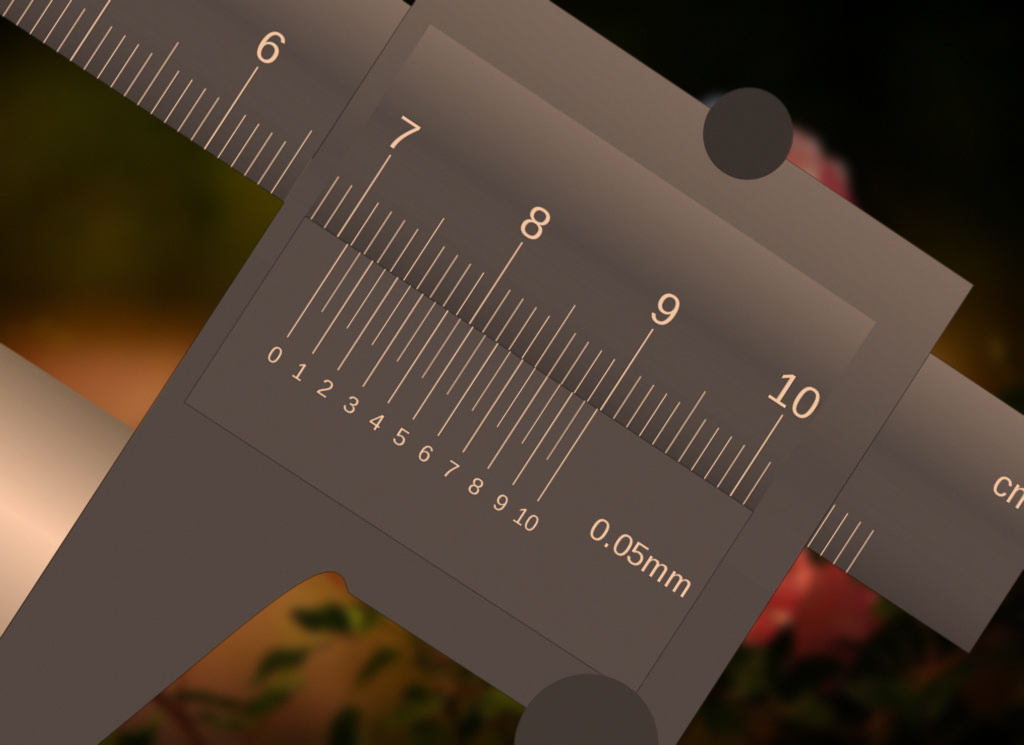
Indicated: 70.8mm
